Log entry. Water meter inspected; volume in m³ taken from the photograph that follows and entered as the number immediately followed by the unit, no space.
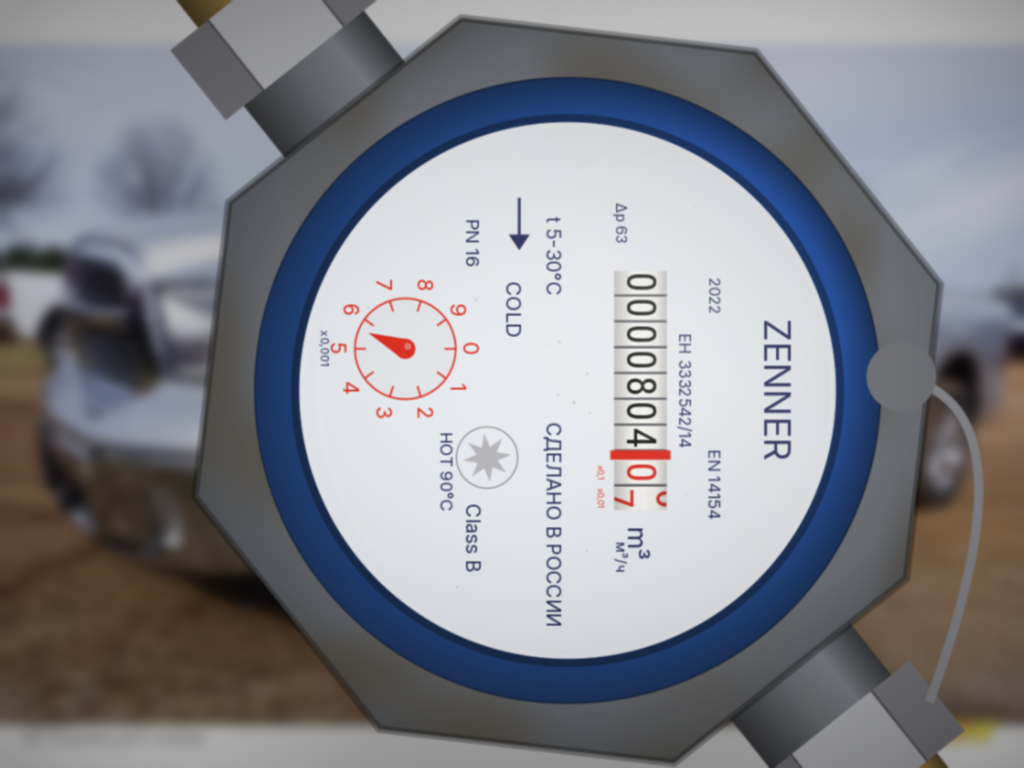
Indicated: 804.065m³
